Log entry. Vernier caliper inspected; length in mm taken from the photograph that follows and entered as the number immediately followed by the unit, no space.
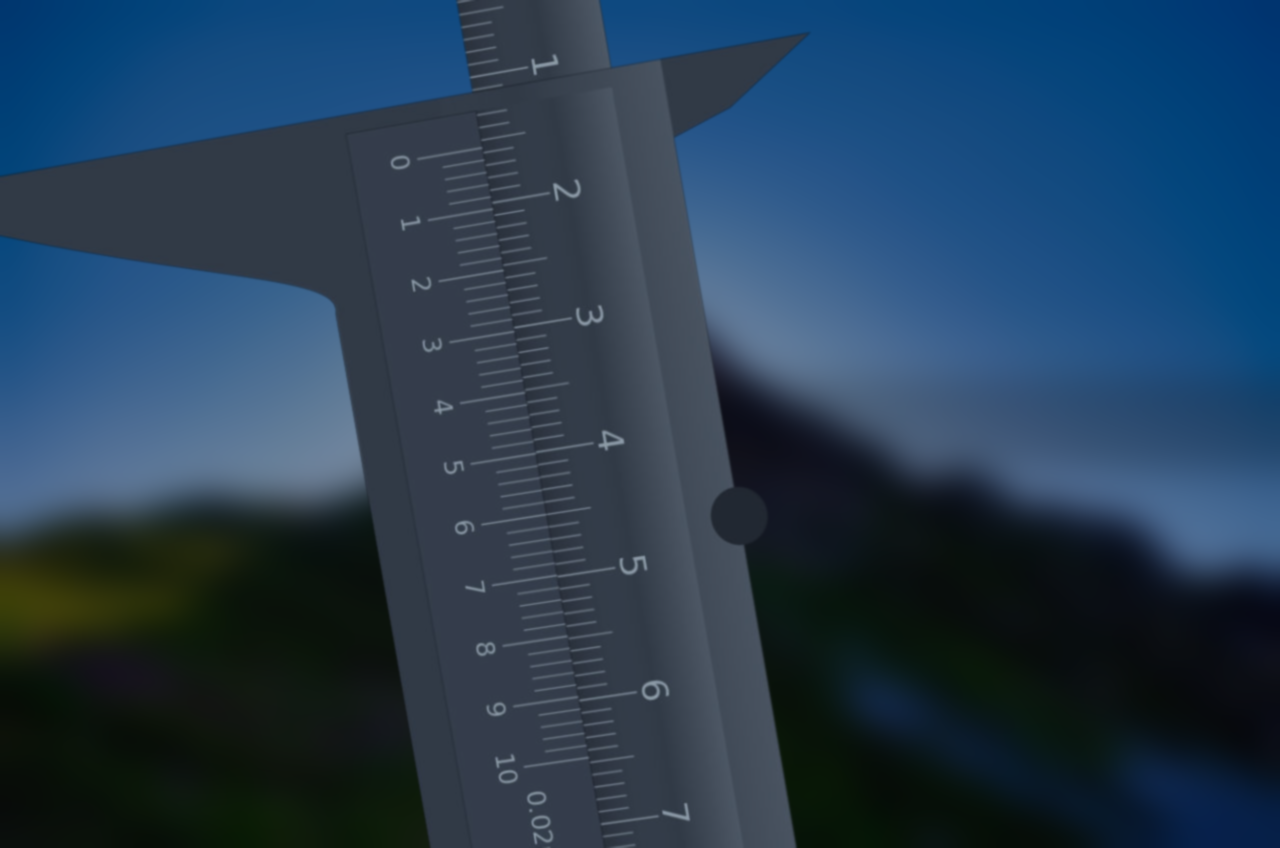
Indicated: 15.6mm
